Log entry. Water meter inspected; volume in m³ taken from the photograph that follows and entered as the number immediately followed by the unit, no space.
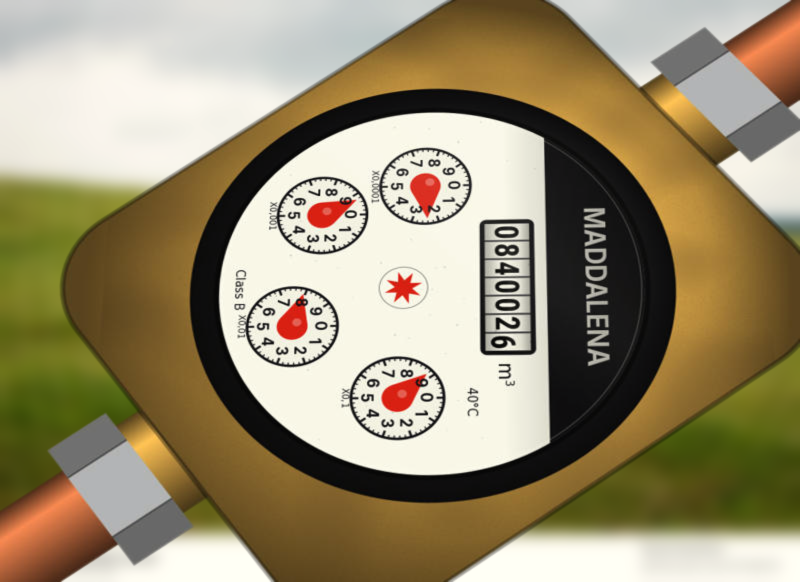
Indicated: 840025.8792m³
